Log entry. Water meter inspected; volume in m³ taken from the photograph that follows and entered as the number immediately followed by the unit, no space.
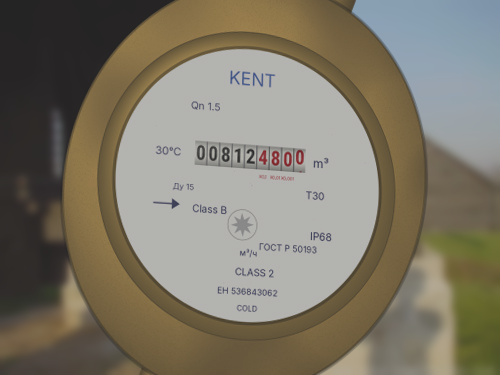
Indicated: 812.4800m³
